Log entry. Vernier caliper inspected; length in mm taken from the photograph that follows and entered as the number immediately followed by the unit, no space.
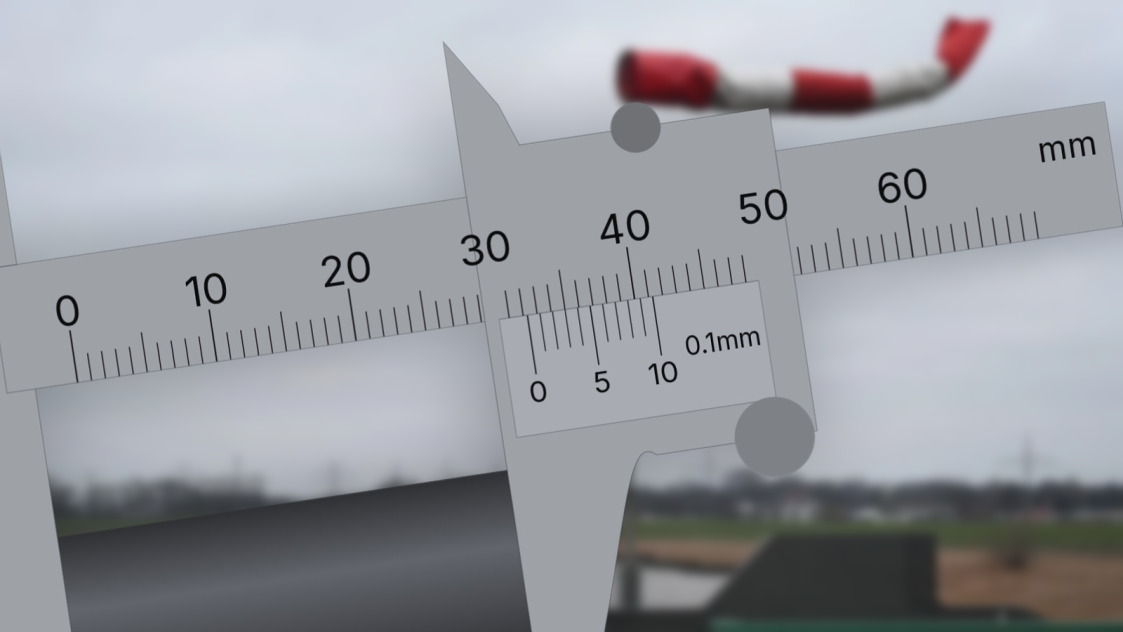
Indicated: 32.3mm
